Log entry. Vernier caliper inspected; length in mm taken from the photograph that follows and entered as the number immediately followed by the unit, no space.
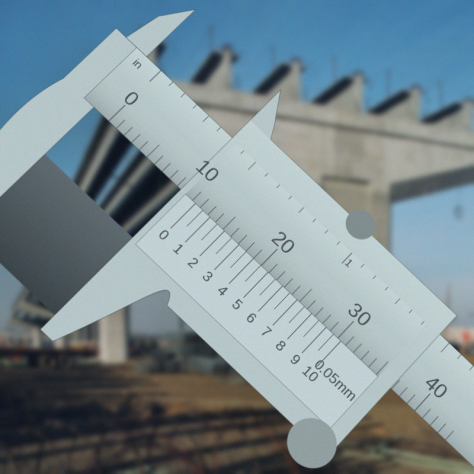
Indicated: 11.4mm
